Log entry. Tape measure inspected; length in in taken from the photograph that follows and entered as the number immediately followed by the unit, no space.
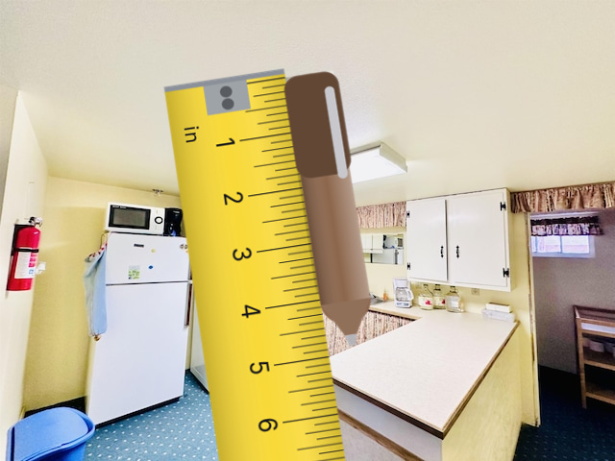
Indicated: 4.875in
